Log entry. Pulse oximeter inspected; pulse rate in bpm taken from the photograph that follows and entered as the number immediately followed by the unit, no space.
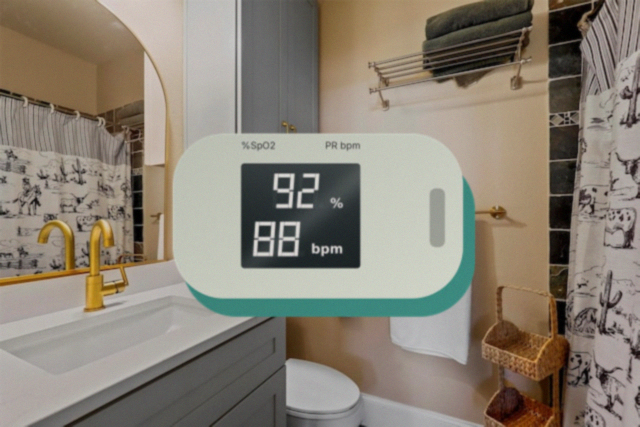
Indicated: 88bpm
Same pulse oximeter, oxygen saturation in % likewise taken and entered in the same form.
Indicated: 92%
